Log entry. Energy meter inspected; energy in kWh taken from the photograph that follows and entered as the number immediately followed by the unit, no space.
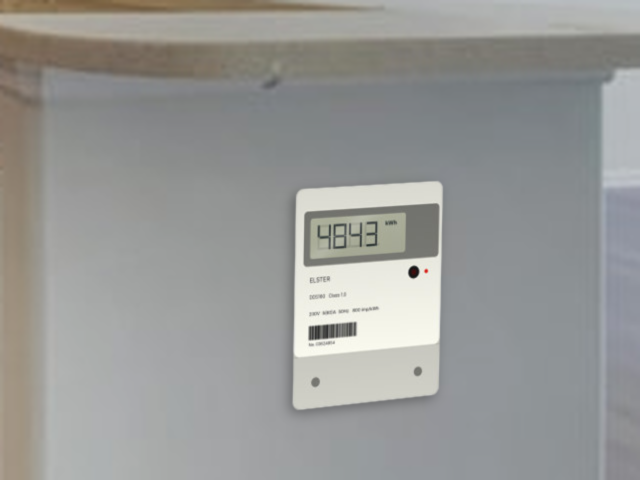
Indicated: 4843kWh
